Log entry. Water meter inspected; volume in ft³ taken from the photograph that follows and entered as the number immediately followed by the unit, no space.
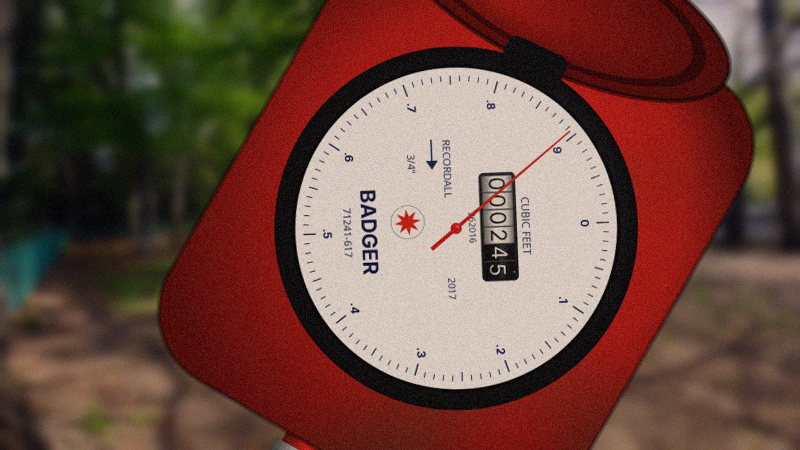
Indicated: 244.89ft³
